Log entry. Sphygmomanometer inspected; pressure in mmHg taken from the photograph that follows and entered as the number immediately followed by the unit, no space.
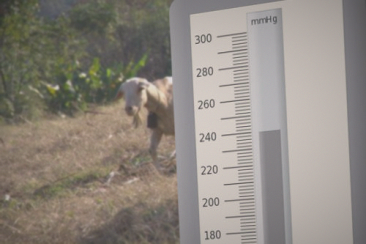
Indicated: 240mmHg
